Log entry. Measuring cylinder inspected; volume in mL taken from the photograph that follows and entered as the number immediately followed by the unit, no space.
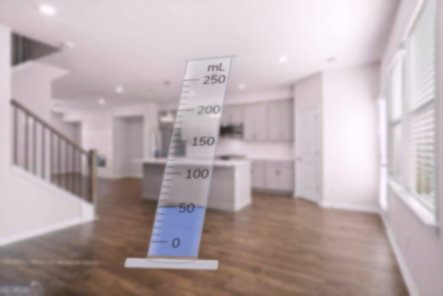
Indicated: 50mL
